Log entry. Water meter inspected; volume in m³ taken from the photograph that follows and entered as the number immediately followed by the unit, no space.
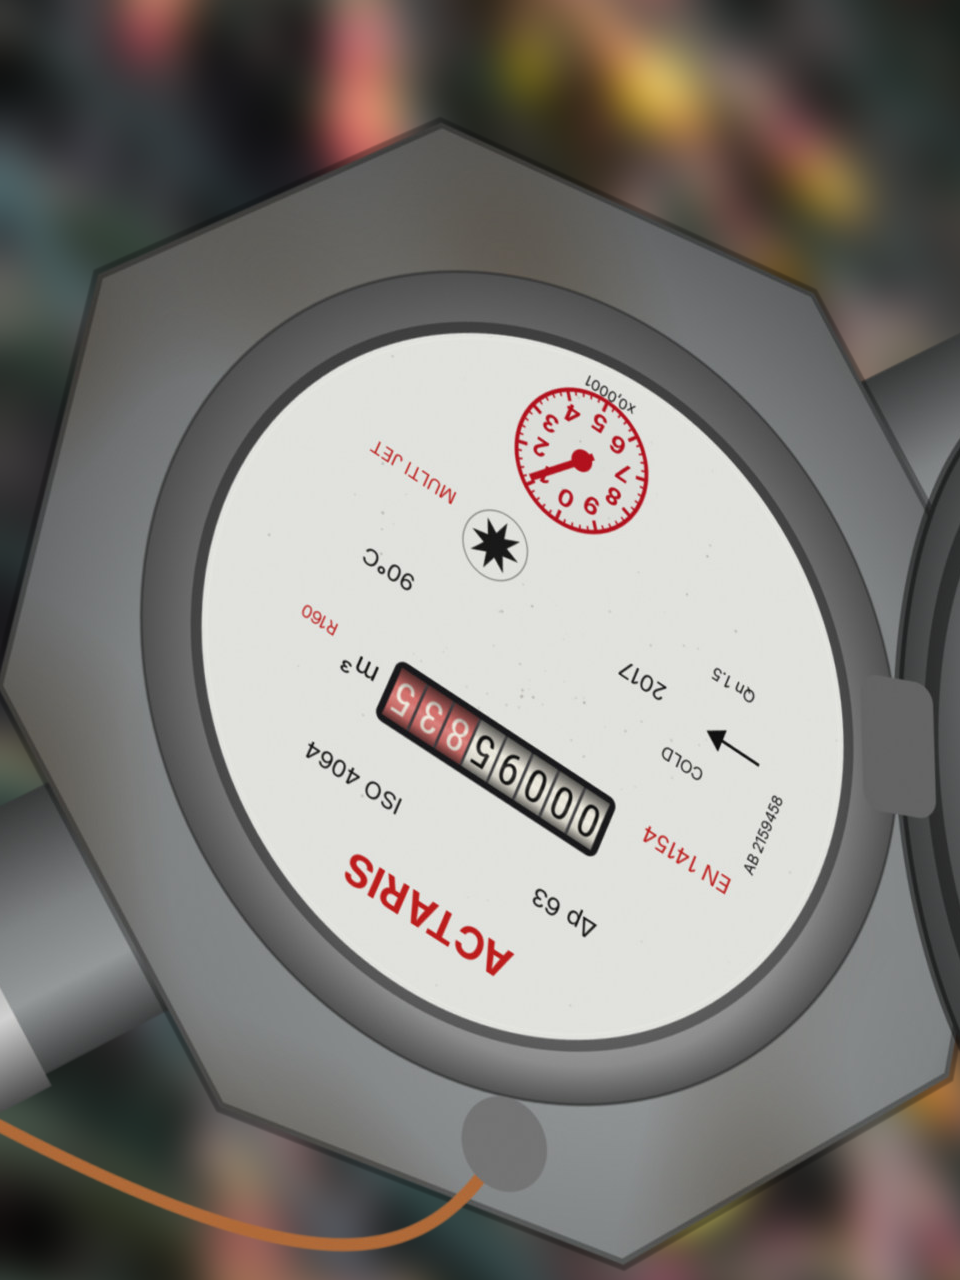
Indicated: 95.8351m³
